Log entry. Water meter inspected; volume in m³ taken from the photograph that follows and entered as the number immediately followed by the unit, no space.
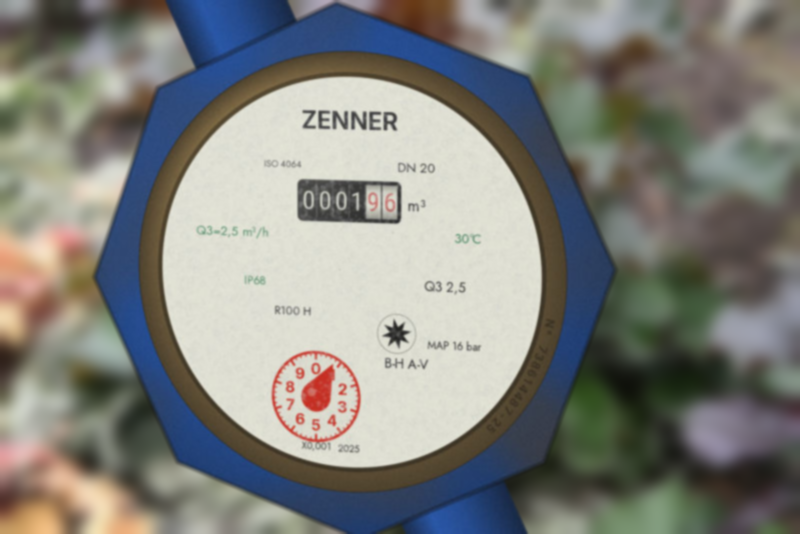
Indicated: 1.960m³
